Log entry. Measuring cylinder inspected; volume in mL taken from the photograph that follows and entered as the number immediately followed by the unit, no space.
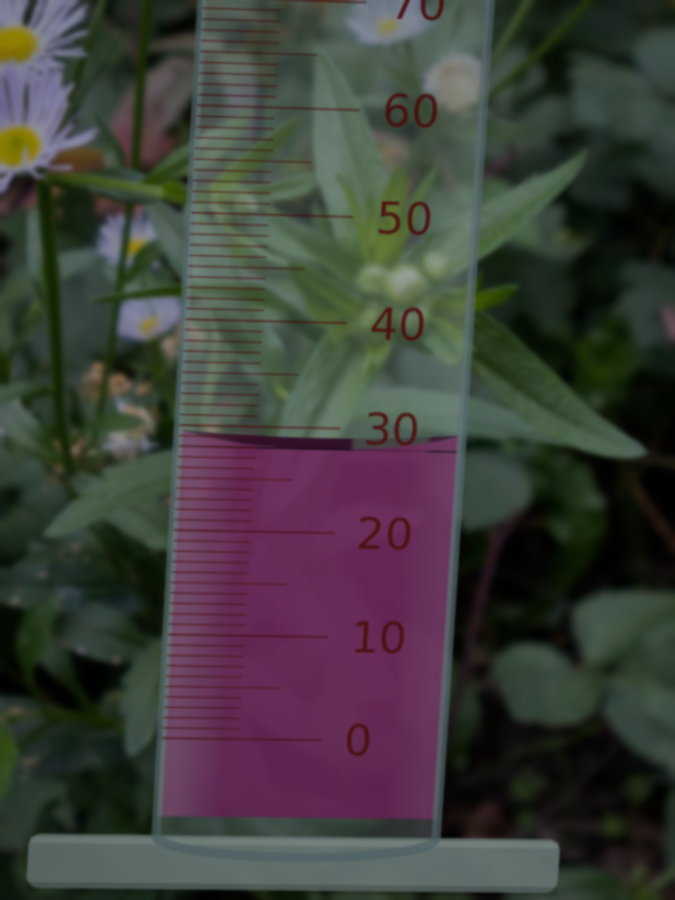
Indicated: 28mL
